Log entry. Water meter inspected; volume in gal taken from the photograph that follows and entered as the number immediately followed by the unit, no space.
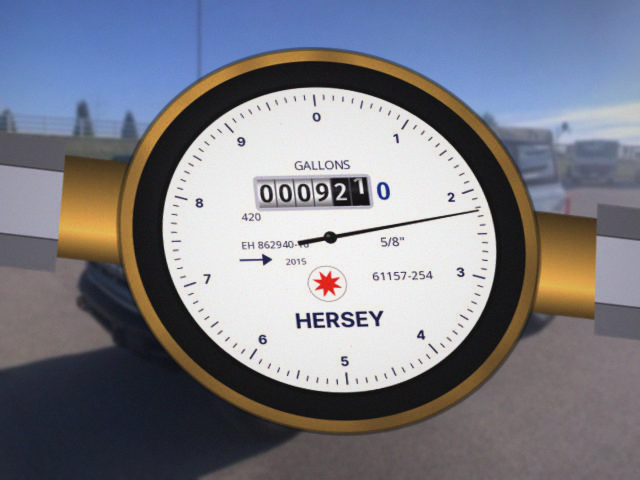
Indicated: 9212.2gal
